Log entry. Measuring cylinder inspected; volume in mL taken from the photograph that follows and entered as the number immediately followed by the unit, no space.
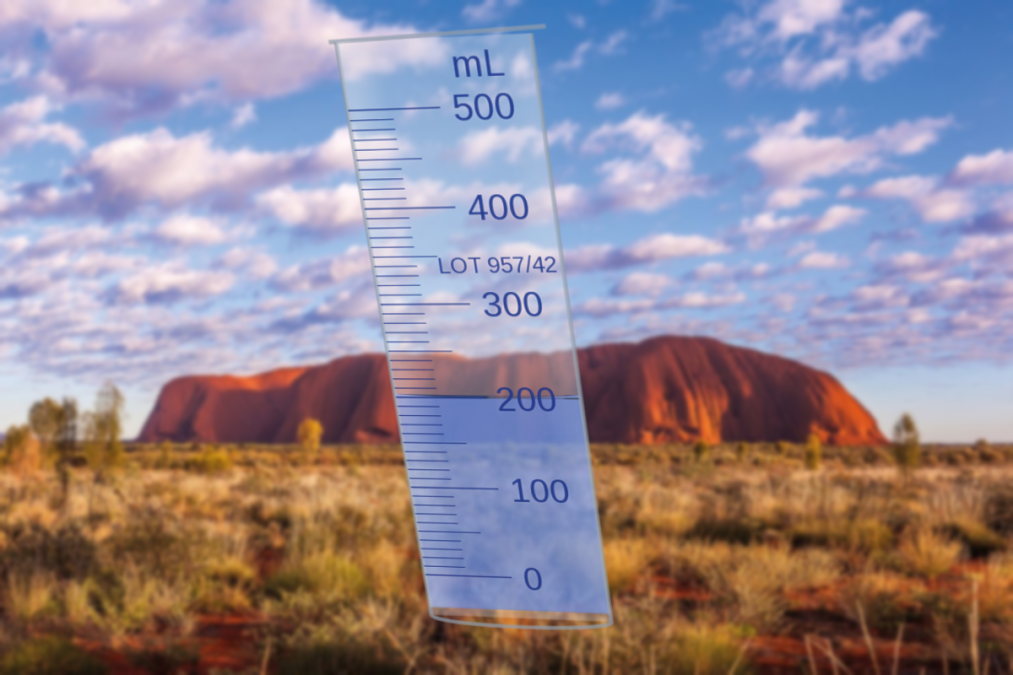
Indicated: 200mL
